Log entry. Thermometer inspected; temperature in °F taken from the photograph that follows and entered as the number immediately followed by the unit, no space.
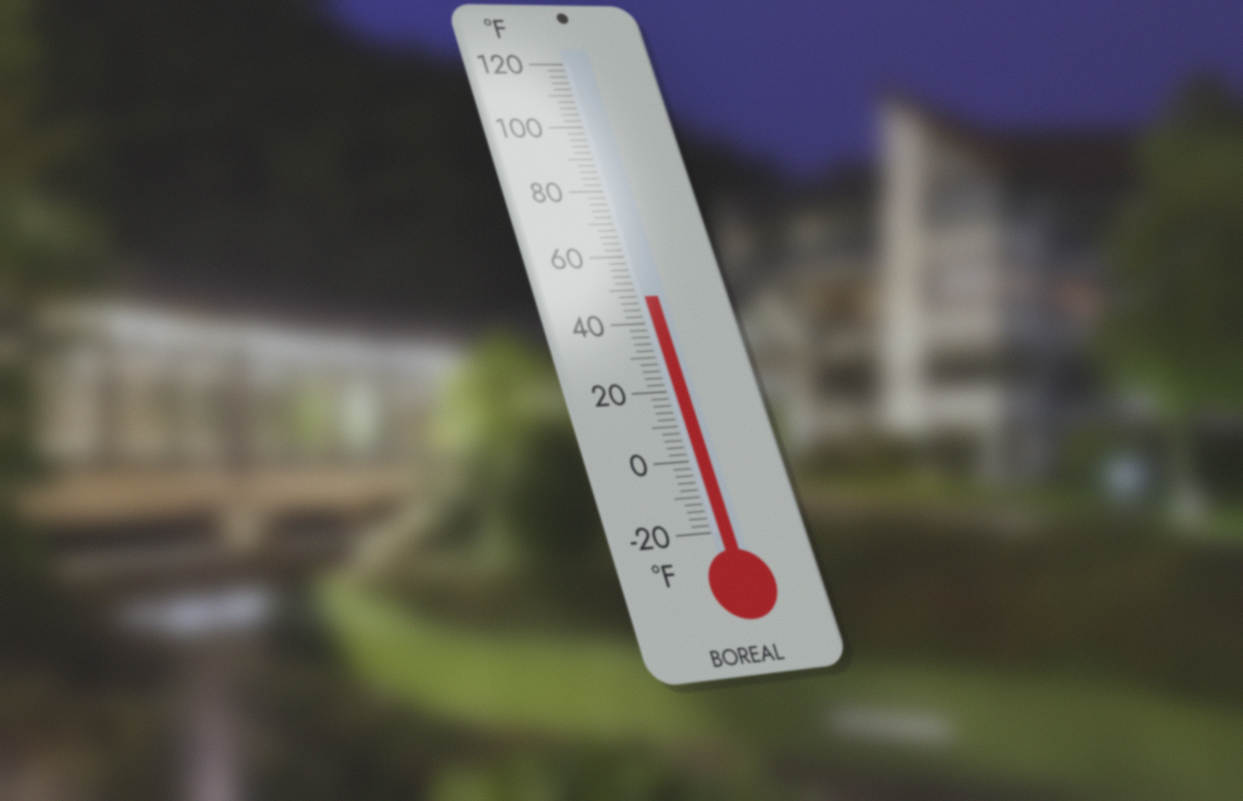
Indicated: 48°F
